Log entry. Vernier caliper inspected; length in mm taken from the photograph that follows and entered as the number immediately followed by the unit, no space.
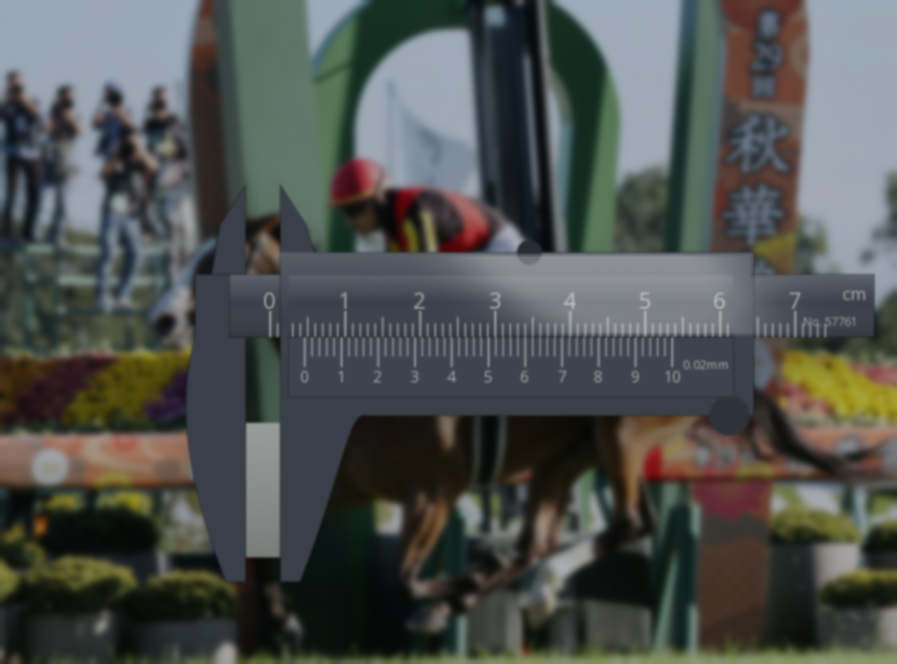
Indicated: 4.6mm
